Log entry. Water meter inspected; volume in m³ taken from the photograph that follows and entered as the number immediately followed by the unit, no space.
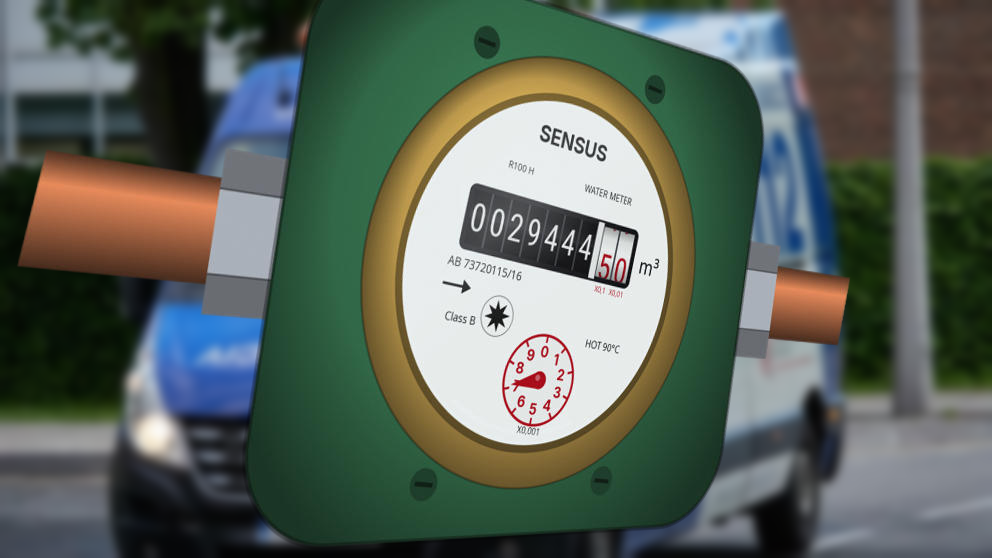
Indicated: 29444.497m³
